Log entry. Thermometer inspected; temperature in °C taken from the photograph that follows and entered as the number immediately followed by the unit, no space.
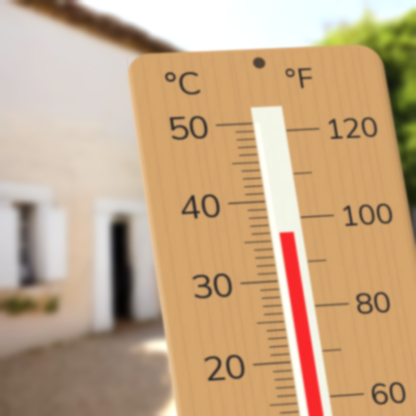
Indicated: 36°C
